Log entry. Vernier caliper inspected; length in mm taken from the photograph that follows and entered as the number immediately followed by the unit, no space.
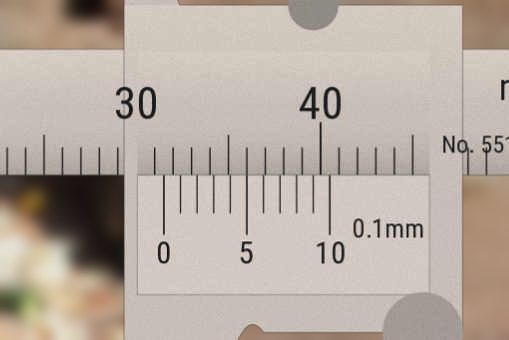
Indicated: 31.5mm
